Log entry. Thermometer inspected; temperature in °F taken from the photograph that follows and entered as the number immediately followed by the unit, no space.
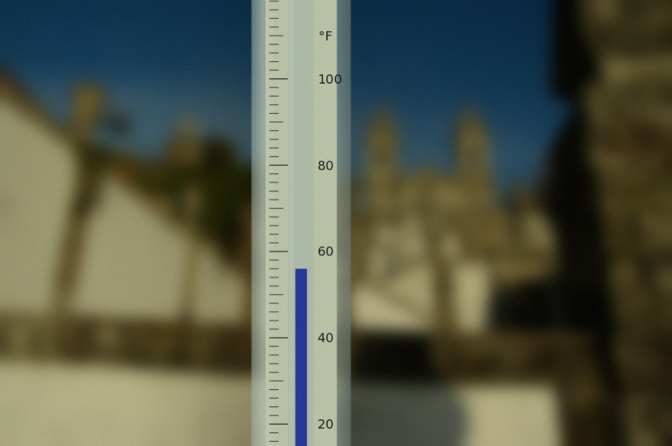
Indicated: 56°F
